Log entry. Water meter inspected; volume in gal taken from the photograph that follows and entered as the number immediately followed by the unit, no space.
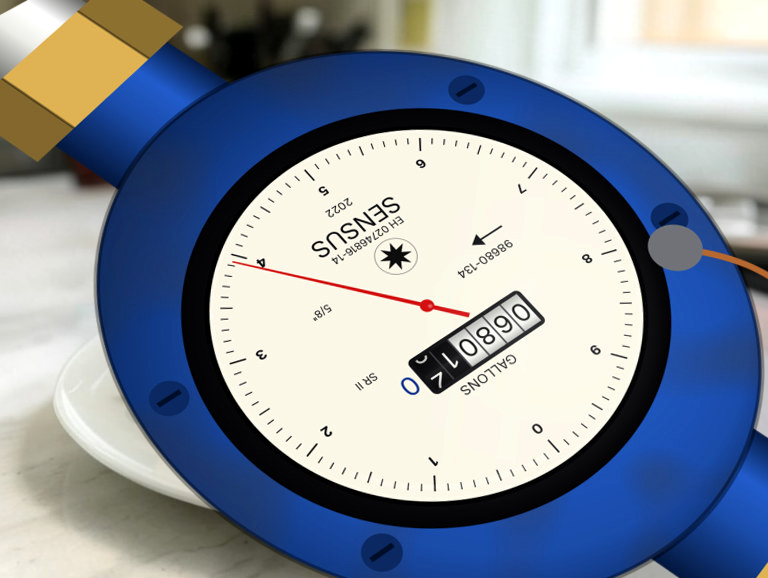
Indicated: 680123.9gal
